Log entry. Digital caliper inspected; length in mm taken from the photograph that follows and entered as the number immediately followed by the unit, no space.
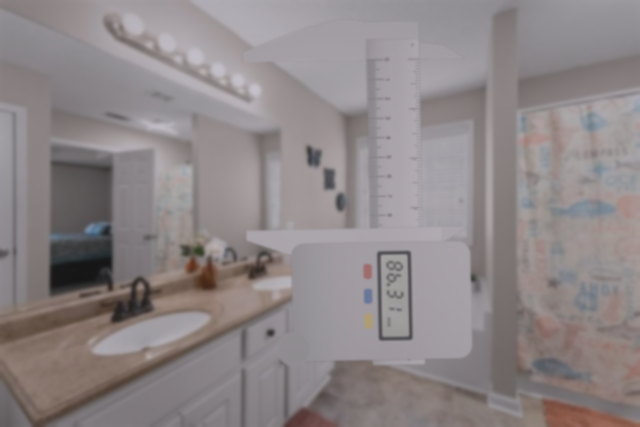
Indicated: 86.31mm
